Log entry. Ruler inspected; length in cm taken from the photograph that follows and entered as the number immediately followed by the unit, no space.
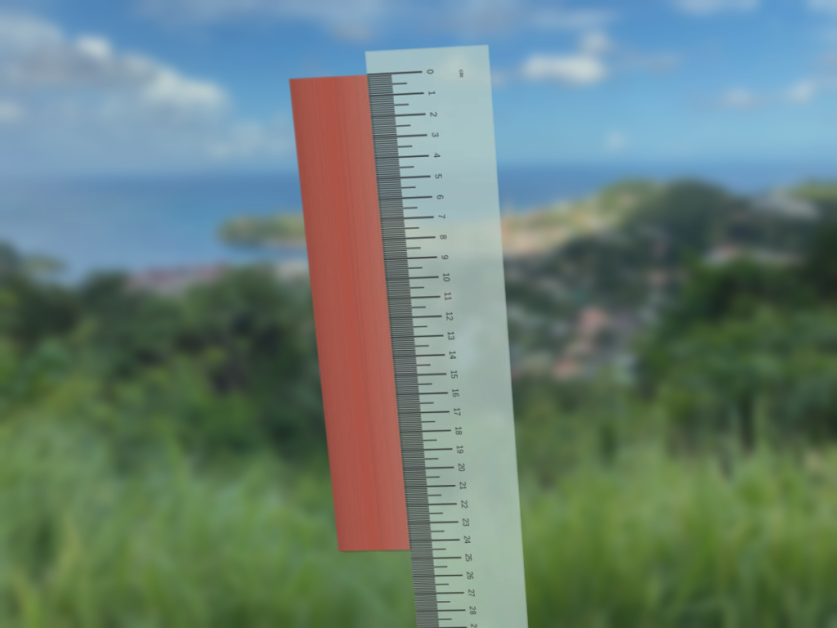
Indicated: 24.5cm
